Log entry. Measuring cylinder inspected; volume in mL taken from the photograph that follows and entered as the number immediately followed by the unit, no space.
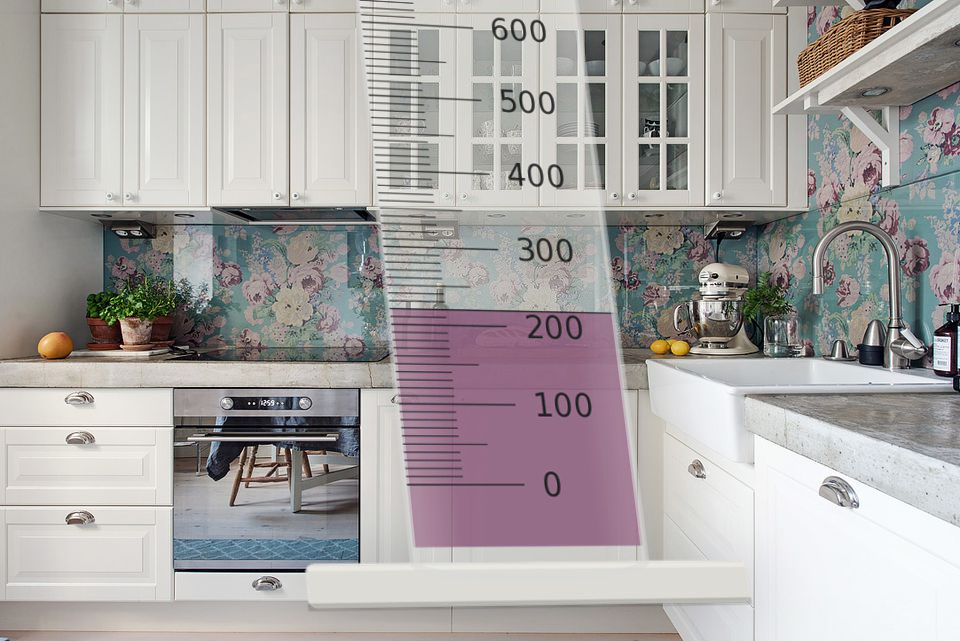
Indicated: 220mL
